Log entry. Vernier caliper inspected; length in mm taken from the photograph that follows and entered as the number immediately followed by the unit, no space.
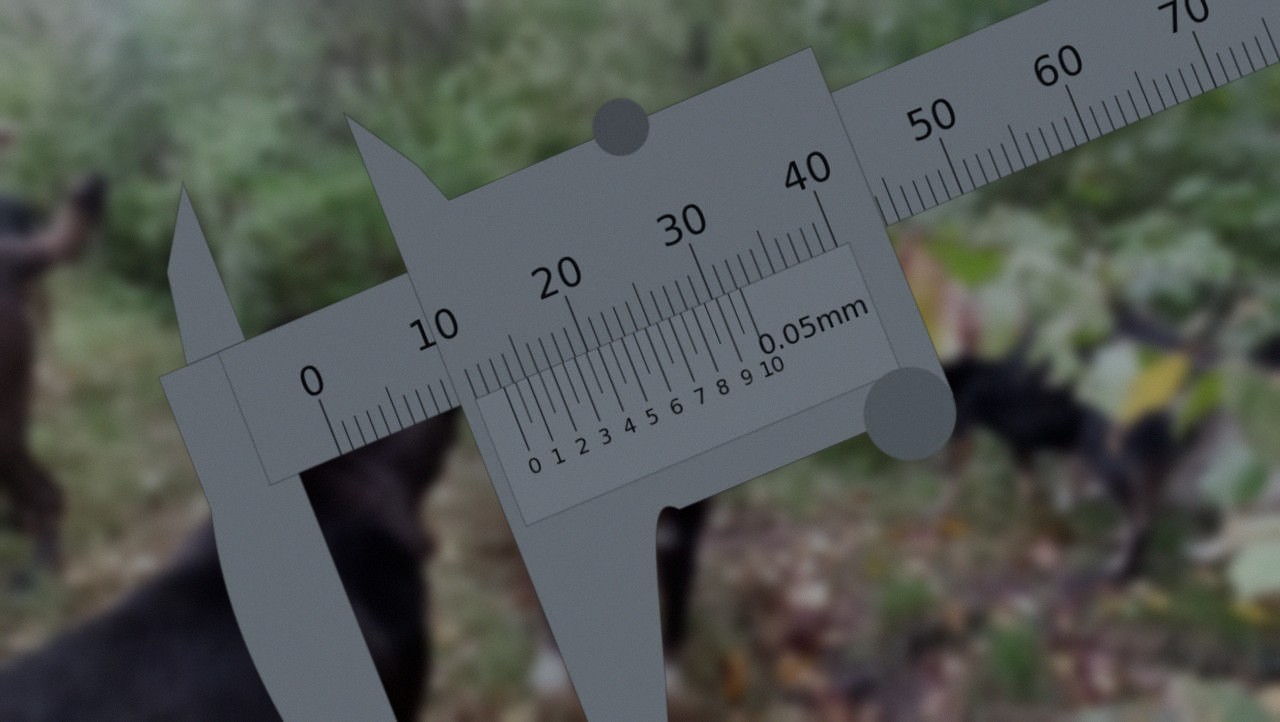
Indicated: 13.2mm
